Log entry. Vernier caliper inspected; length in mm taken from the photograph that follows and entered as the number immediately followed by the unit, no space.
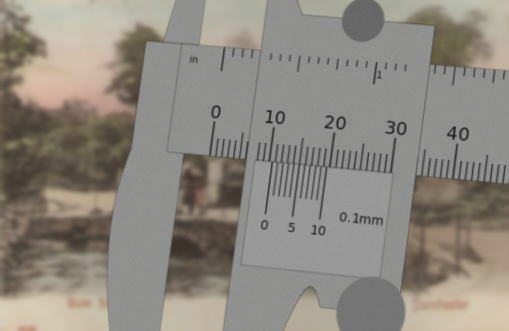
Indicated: 10.5mm
